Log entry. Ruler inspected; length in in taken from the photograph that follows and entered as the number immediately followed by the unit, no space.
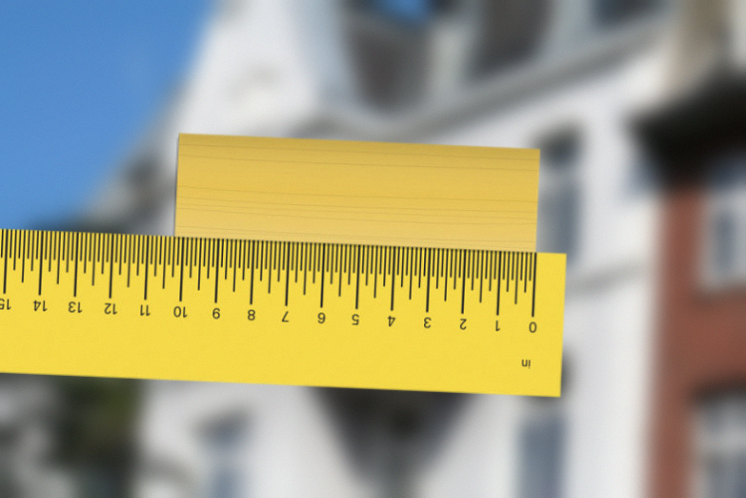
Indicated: 10.25in
